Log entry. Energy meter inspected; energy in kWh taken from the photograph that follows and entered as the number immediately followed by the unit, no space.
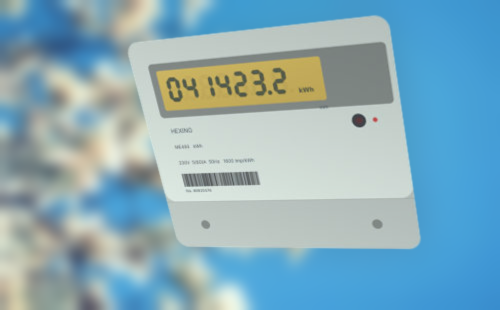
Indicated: 41423.2kWh
